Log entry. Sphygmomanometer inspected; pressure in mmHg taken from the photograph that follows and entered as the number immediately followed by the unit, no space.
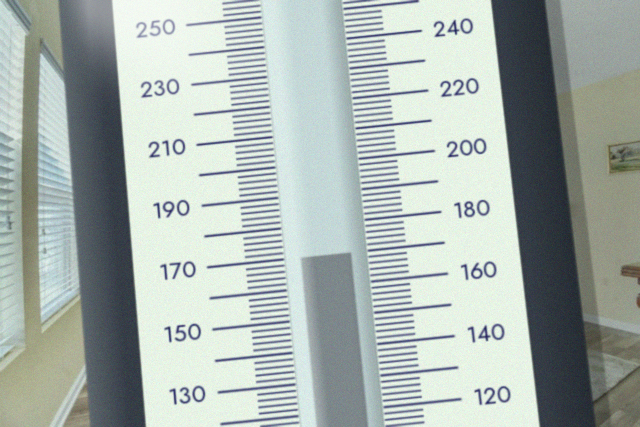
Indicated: 170mmHg
